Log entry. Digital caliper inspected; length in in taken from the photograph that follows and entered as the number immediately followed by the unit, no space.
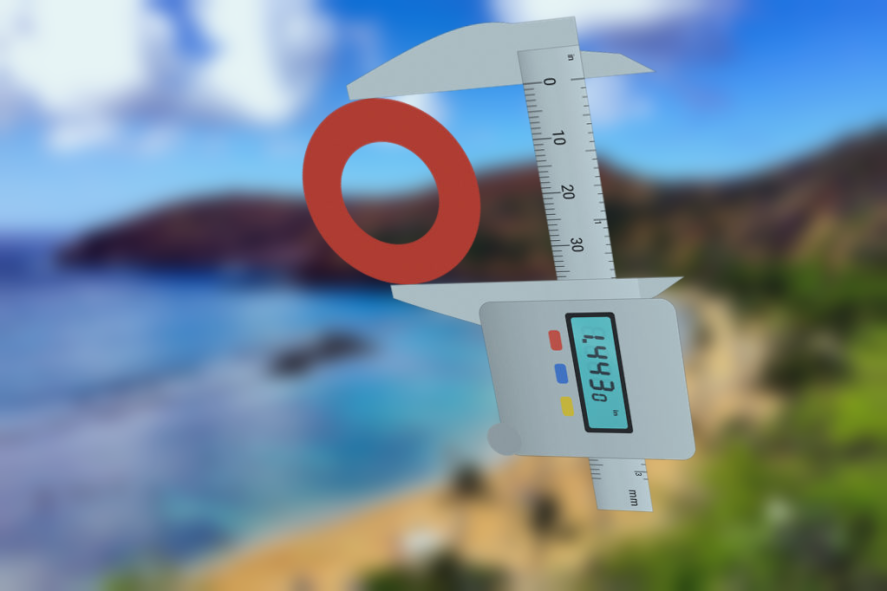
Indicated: 1.4430in
